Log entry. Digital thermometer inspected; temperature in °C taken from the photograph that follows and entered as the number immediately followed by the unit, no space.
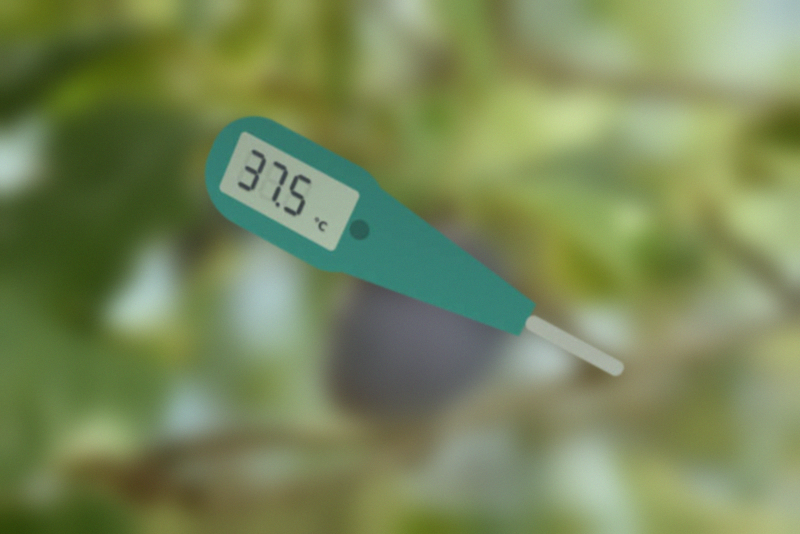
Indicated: 37.5°C
